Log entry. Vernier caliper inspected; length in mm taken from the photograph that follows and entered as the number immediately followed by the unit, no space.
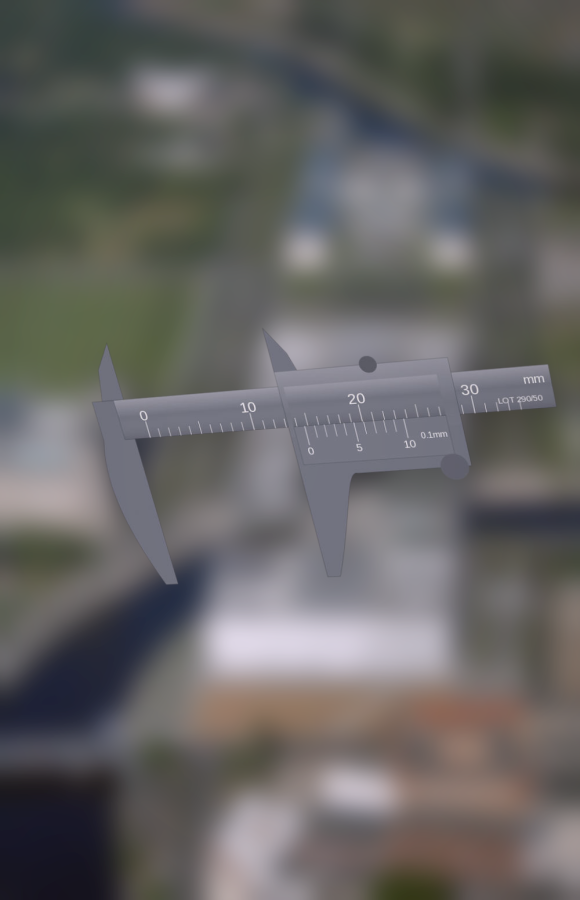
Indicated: 14.7mm
